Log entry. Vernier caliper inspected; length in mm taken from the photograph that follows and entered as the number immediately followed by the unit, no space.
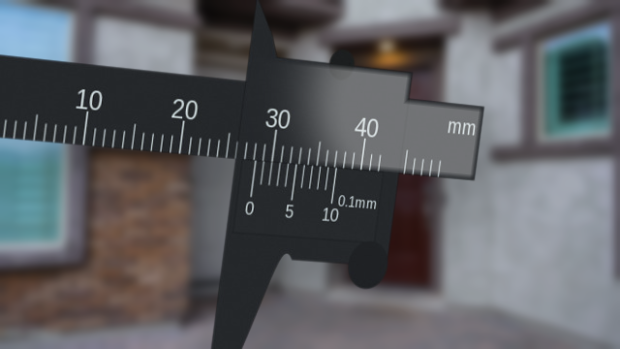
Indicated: 28.2mm
